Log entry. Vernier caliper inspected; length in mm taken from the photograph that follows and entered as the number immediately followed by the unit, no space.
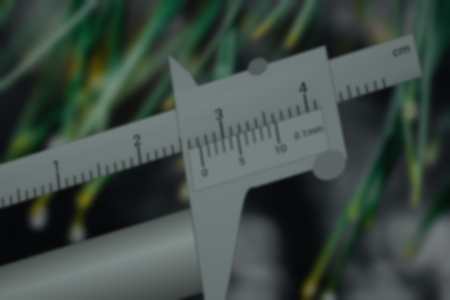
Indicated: 27.2mm
